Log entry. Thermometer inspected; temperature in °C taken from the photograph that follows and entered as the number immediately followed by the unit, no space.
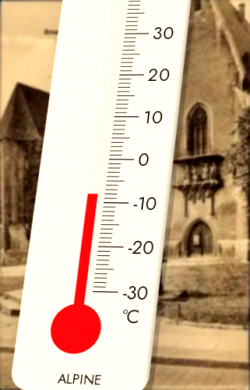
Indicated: -8°C
